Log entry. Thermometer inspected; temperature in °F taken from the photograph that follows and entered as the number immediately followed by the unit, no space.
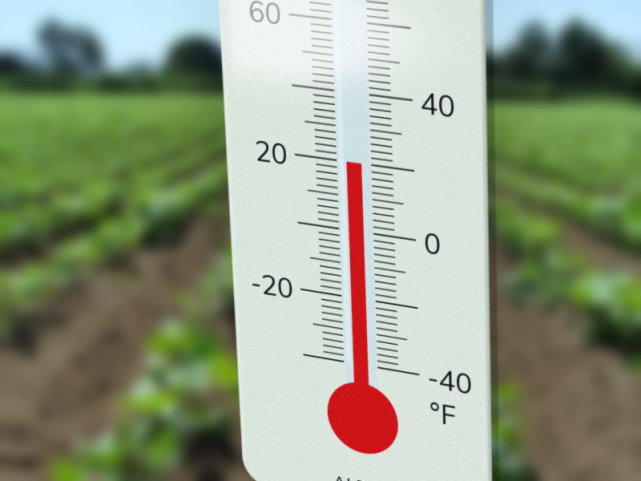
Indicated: 20°F
